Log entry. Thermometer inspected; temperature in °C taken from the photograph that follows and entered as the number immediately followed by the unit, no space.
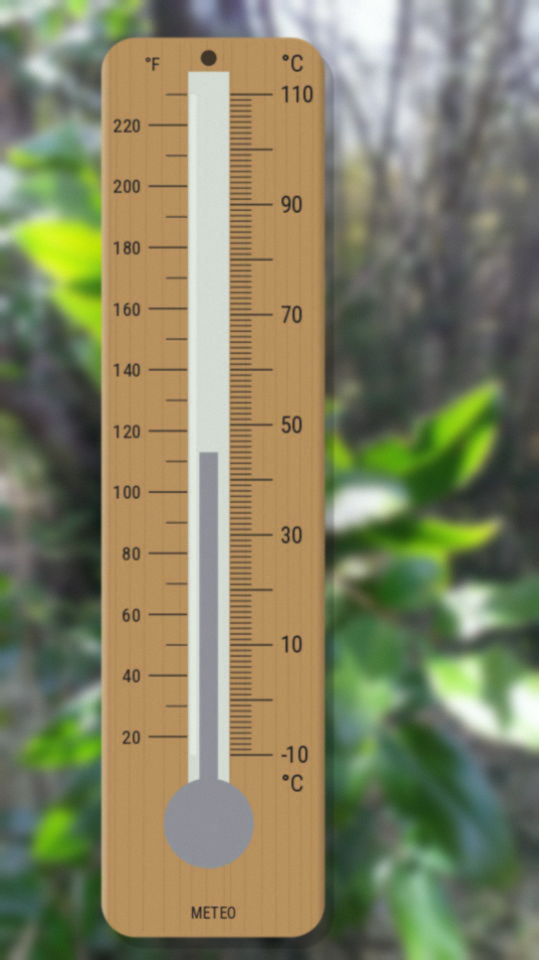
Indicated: 45°C
